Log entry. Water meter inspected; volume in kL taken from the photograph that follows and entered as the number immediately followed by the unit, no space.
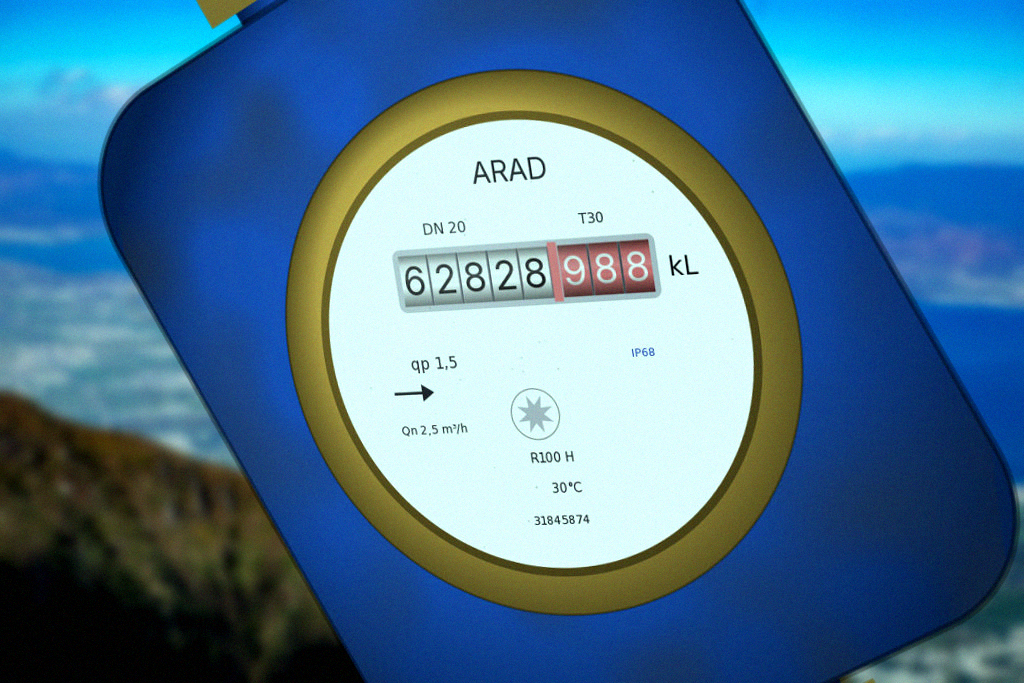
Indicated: 62828.988kL
